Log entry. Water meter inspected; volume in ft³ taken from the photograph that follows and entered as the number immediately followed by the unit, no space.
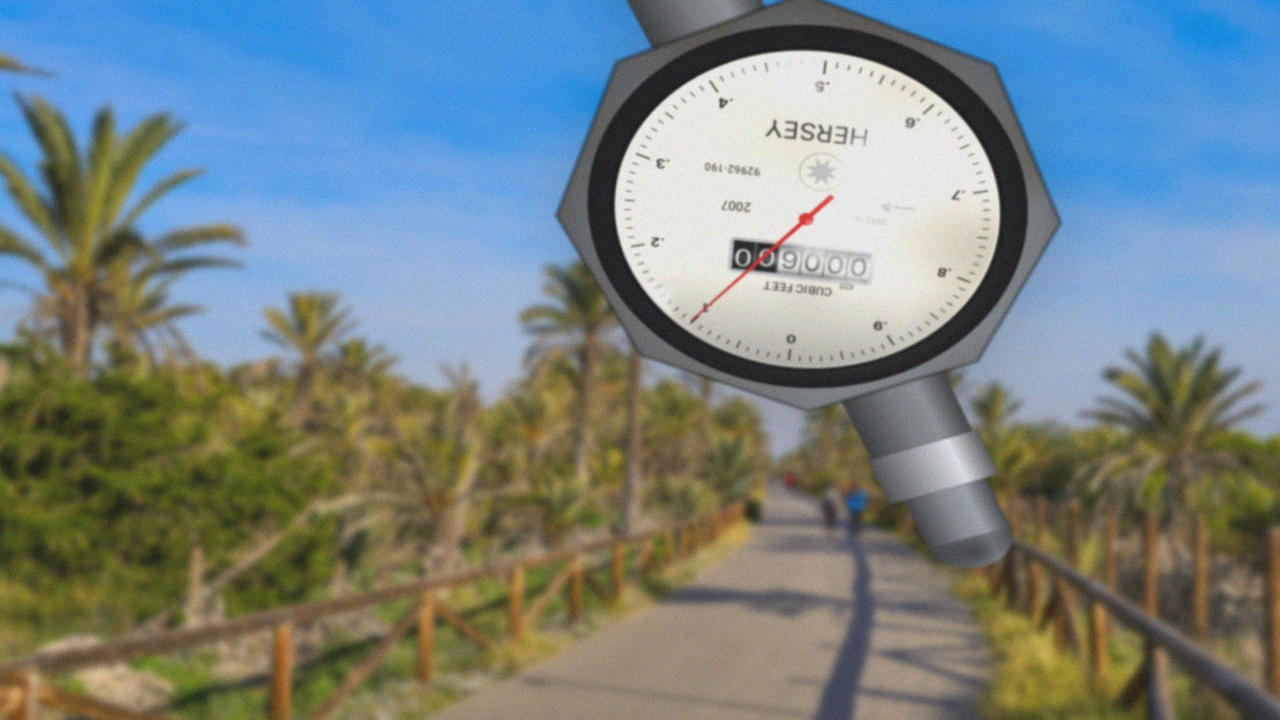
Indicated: 600.10ft³
